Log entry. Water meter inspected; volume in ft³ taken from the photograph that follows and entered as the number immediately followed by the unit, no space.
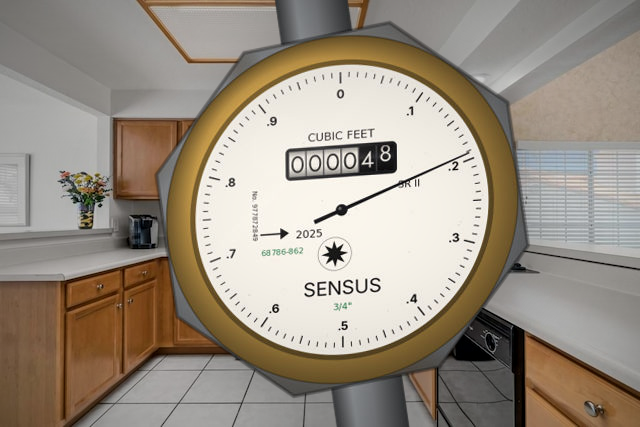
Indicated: 48.19ft³
